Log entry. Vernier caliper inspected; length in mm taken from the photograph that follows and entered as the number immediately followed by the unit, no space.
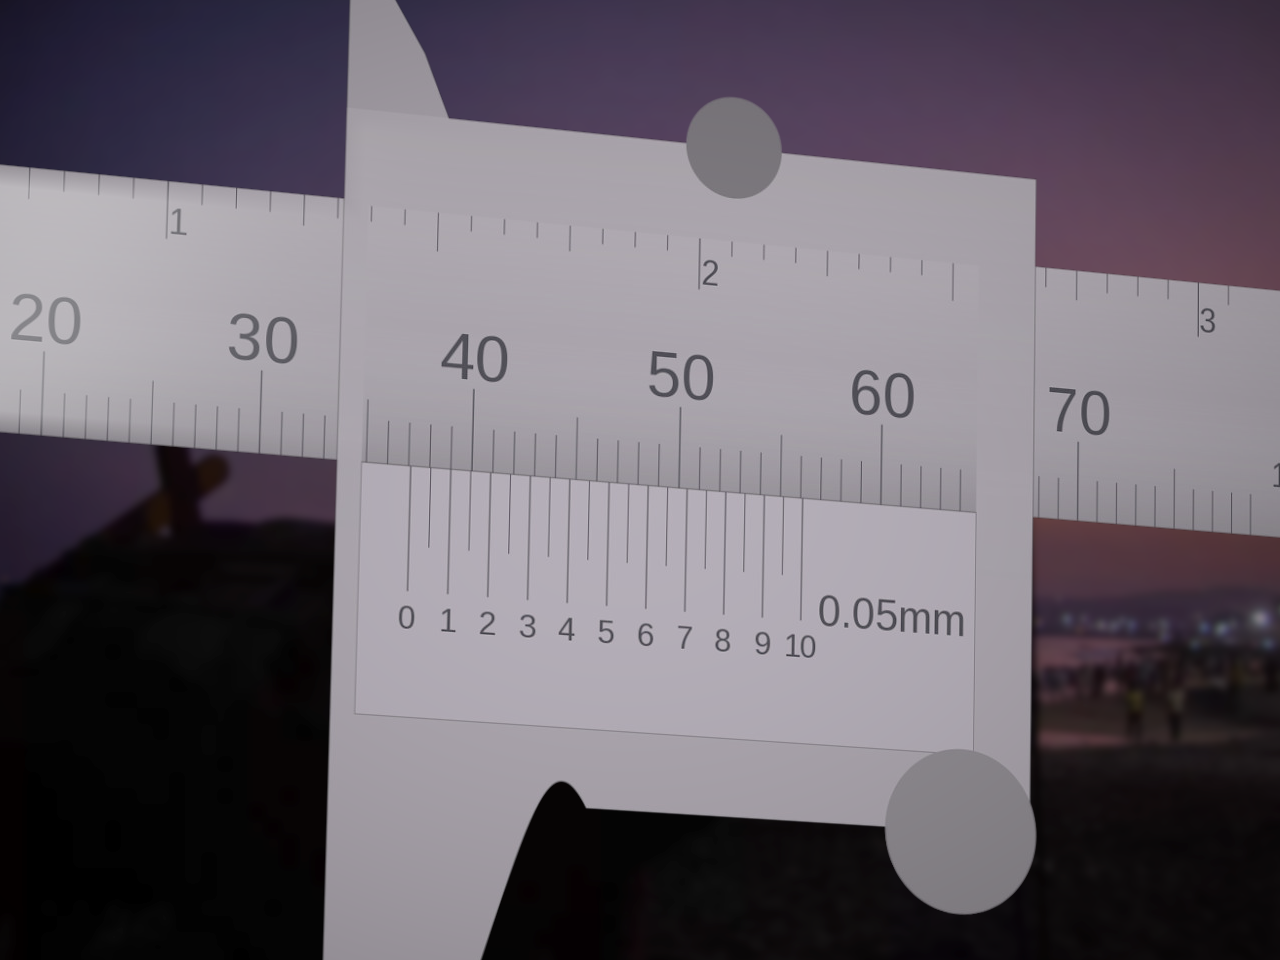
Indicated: 37.1mm
